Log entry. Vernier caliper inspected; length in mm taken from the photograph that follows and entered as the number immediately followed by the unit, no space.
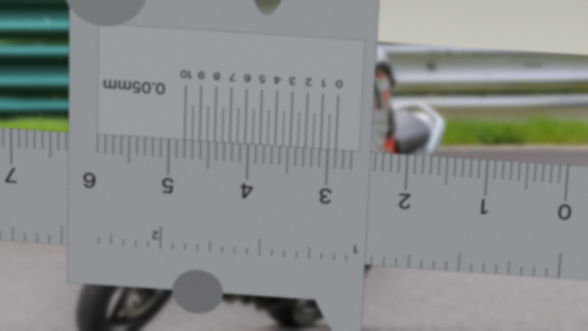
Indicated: 29.0mm
